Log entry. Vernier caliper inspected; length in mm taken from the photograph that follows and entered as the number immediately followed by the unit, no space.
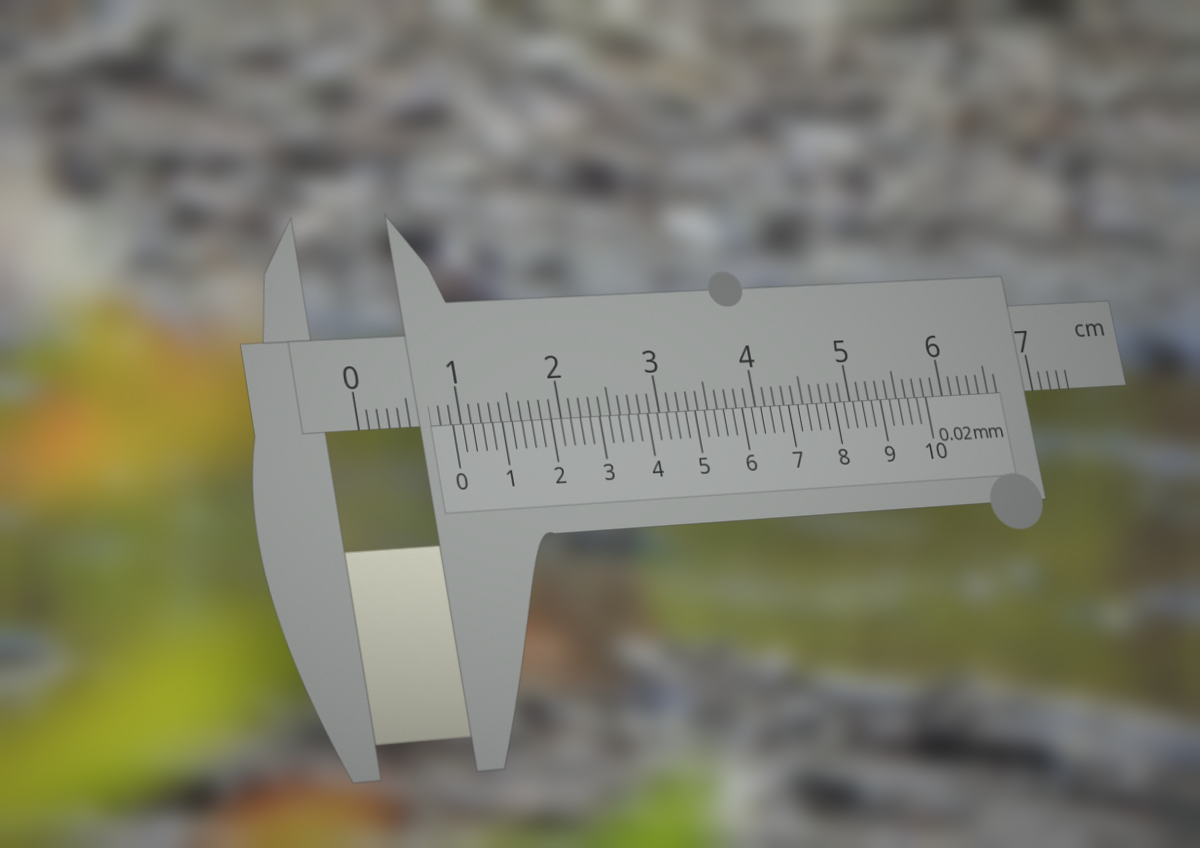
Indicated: 9.2mm
